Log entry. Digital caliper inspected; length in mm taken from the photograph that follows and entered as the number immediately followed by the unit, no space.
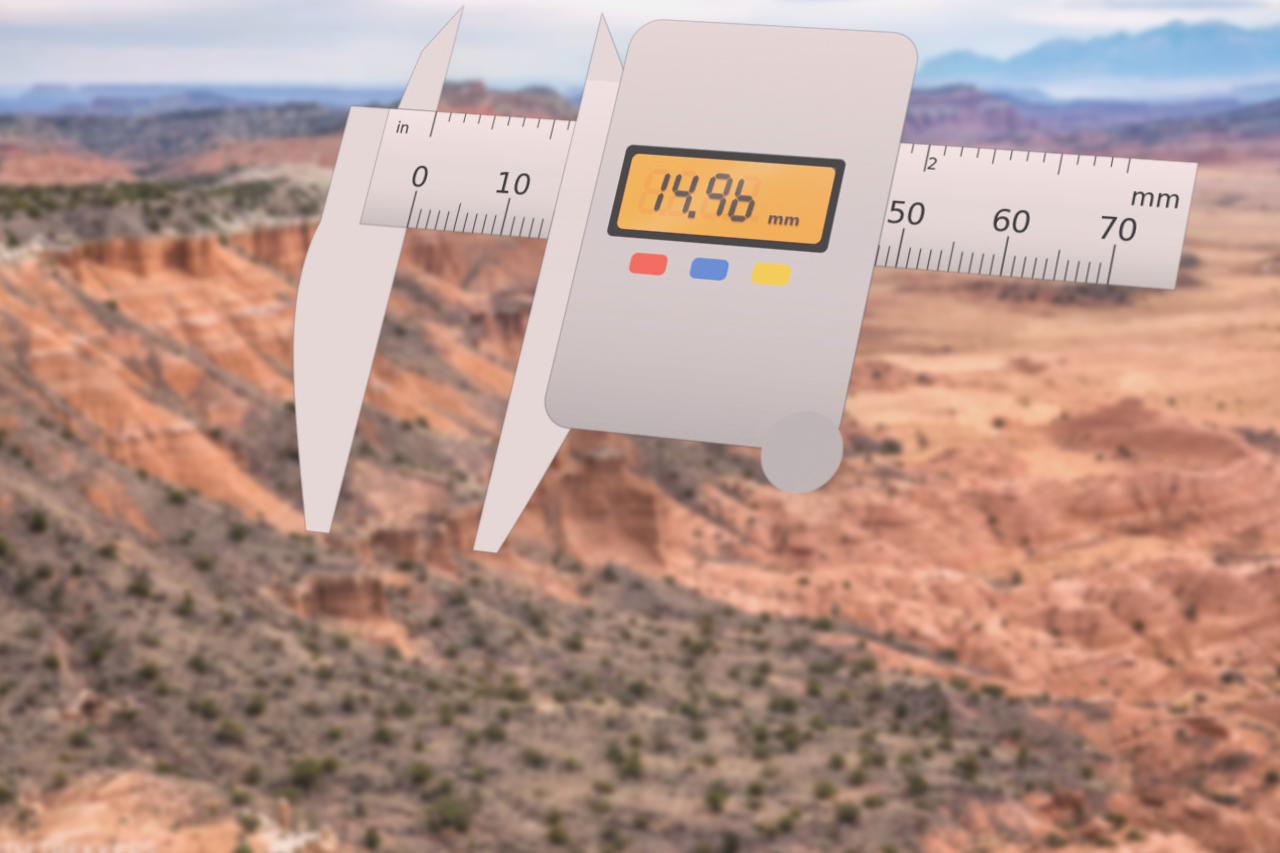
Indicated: 14.96mm
